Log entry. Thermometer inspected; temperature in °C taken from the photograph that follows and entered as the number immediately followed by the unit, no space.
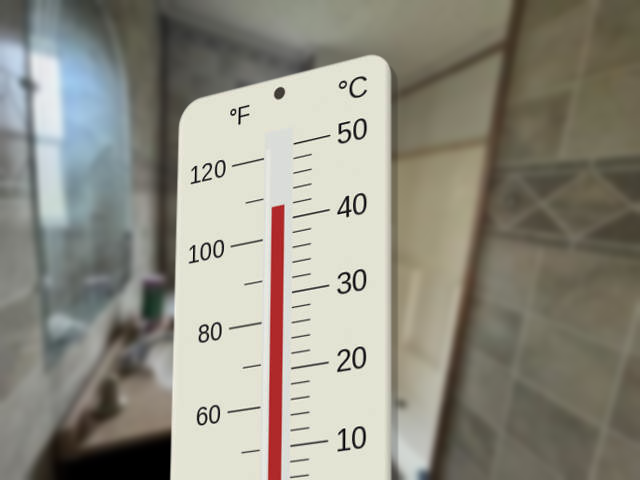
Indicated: 42°C
